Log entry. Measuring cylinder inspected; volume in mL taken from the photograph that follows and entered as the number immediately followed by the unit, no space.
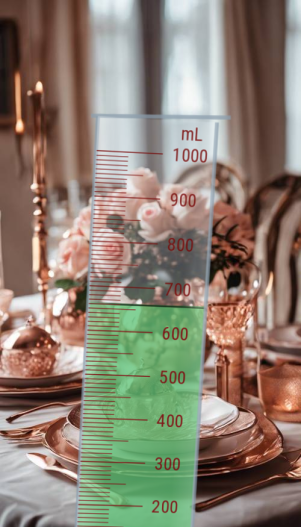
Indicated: 660mL
